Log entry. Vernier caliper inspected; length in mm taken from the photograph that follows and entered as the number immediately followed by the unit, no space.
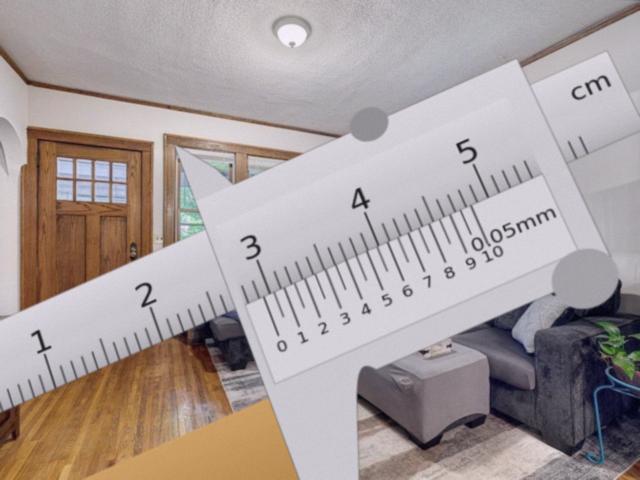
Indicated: 29.4mm
